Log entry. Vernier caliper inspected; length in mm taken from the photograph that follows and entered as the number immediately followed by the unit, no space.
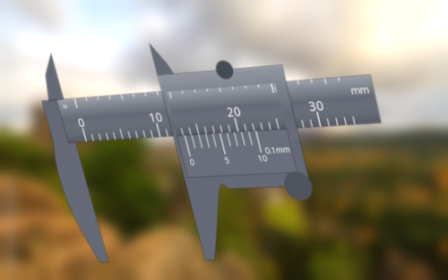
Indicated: 13.2mm
